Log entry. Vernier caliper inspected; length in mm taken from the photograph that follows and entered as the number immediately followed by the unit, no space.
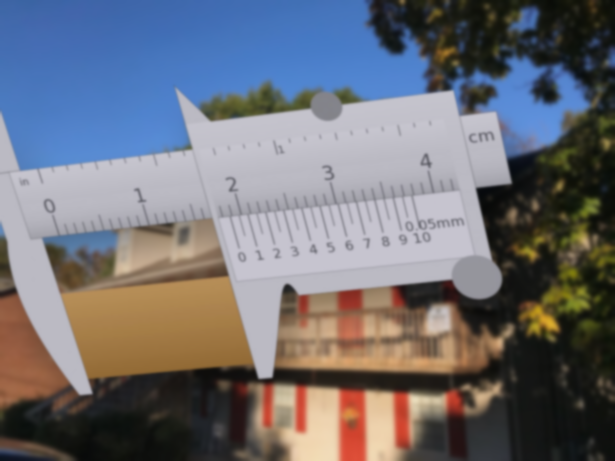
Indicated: 18.8mm
